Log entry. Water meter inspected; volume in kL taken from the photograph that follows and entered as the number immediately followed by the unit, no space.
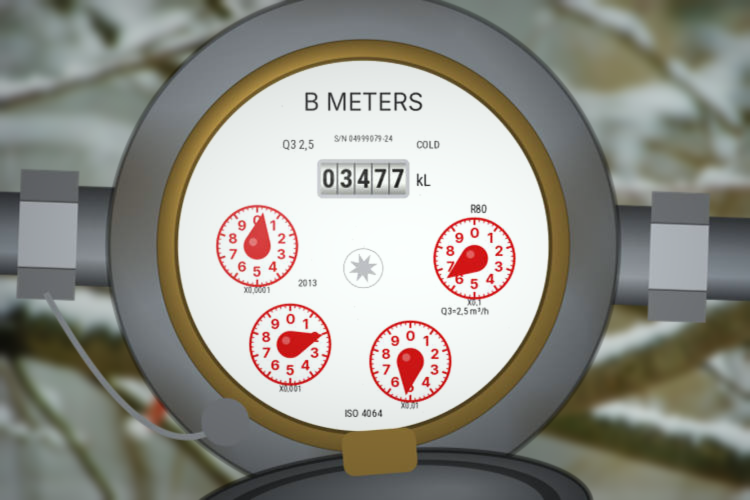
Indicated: 3477.6520kL
